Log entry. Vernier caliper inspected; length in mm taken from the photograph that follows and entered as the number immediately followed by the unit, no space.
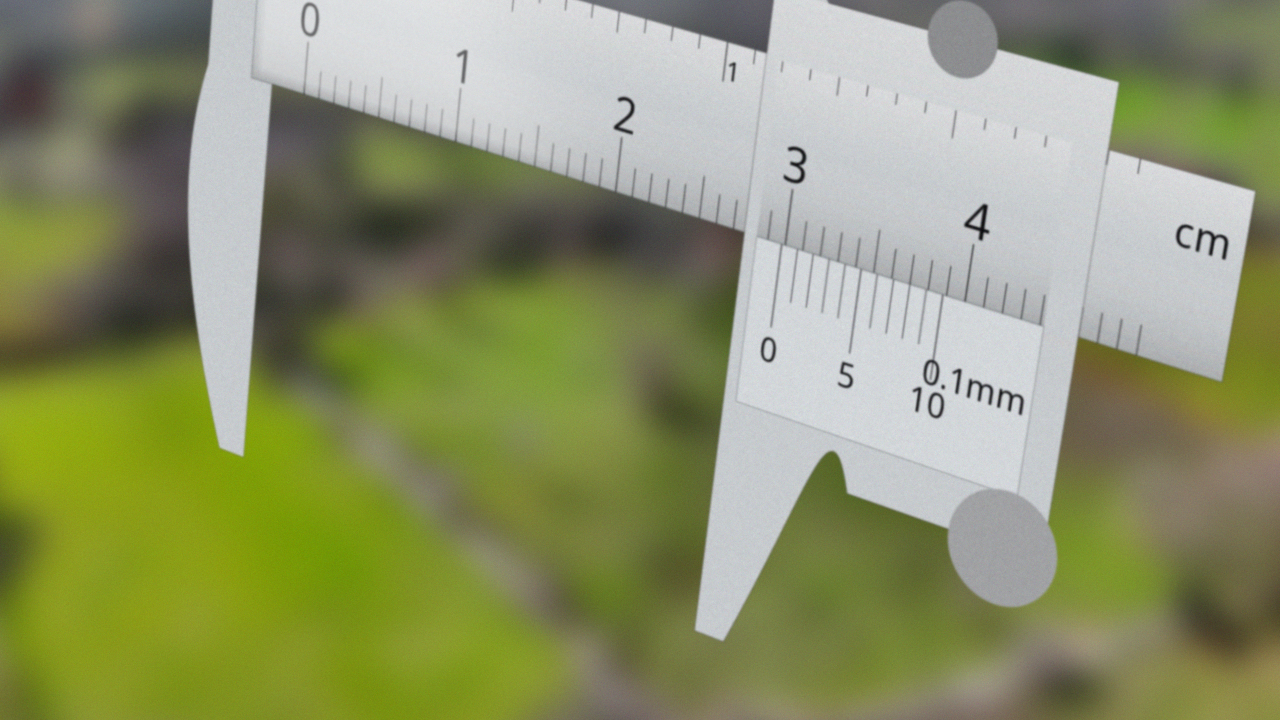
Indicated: 29.8mm
